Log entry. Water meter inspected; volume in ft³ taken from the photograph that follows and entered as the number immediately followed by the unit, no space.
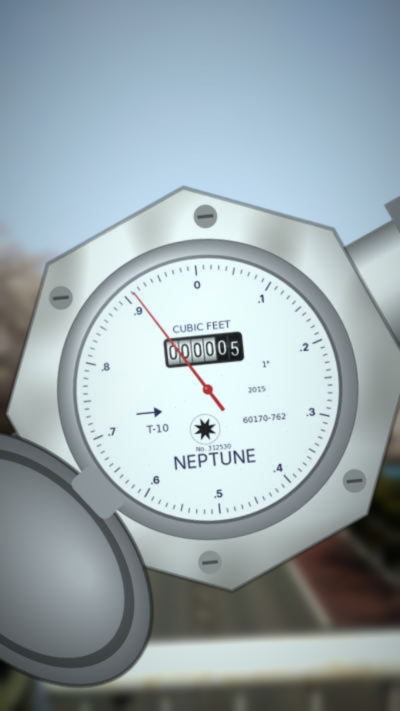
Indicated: 4.91ft³
